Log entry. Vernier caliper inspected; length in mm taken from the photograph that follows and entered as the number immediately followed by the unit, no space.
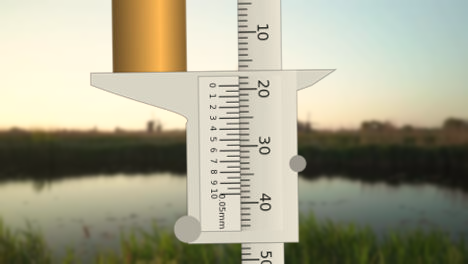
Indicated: 19.4mm
